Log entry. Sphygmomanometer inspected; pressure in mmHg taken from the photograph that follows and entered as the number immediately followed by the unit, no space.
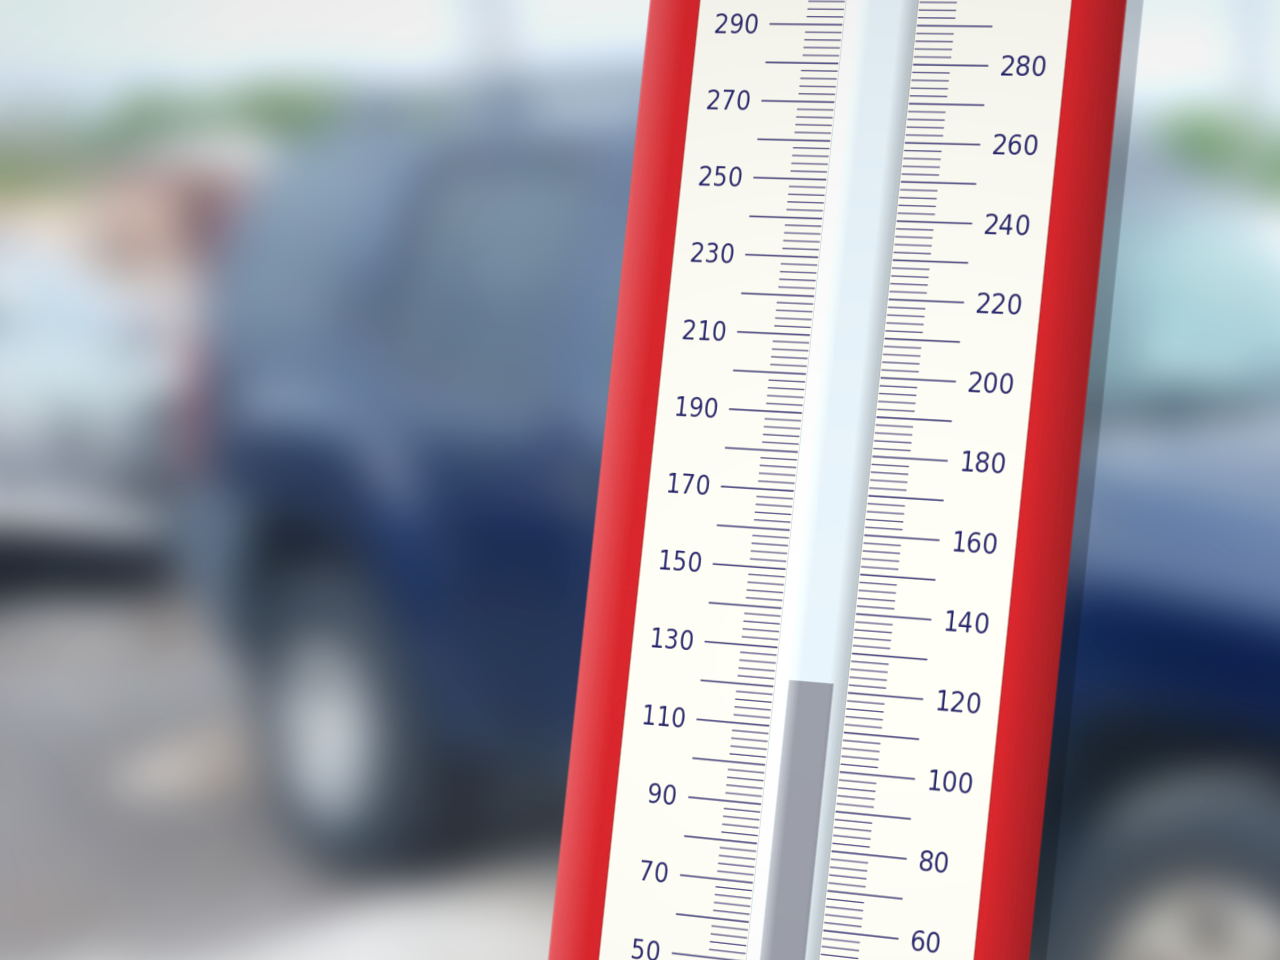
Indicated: 122mmHg
